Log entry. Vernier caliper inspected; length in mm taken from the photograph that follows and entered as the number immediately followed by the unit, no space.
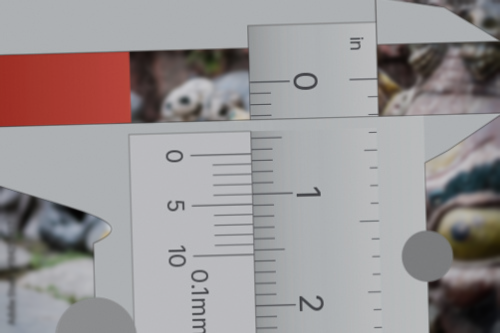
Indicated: 6.4mm
